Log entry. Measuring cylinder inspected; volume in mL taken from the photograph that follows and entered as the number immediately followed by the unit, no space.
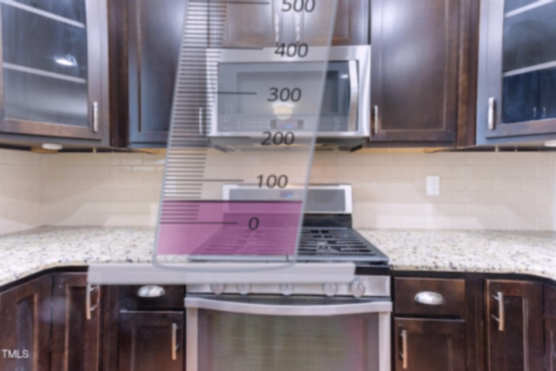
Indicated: 50mL
